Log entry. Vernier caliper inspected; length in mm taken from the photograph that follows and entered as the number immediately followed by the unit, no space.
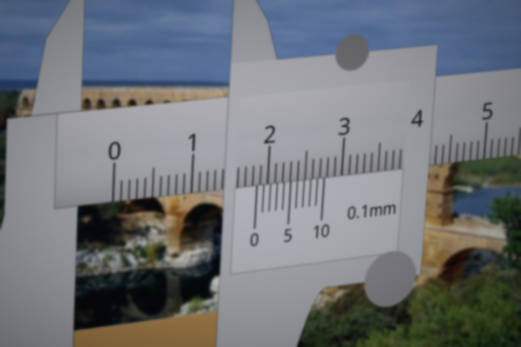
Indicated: 18.6mm
